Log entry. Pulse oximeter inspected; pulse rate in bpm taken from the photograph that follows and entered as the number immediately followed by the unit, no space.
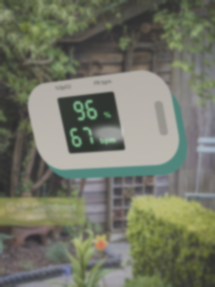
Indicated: 67bpm
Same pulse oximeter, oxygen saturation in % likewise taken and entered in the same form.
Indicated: 96%
